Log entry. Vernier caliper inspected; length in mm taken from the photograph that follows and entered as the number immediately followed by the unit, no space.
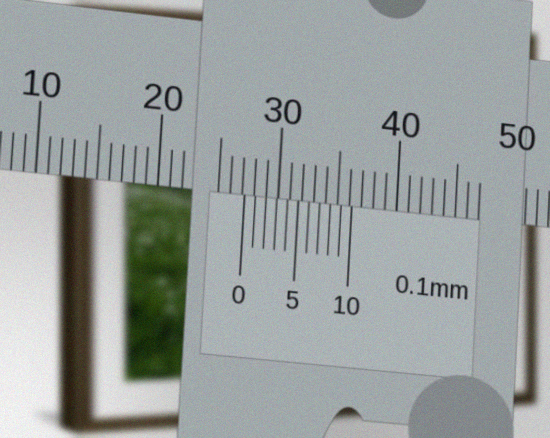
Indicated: 27.2mm
